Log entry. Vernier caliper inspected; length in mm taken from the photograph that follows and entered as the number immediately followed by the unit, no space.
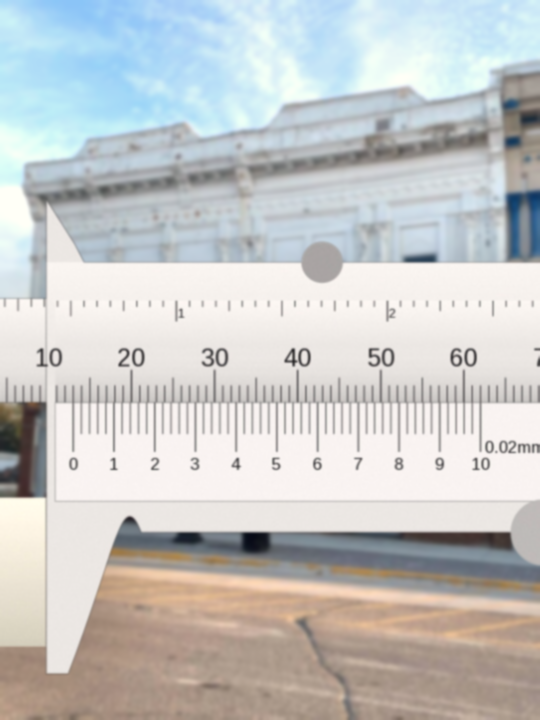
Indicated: 13.0mm
